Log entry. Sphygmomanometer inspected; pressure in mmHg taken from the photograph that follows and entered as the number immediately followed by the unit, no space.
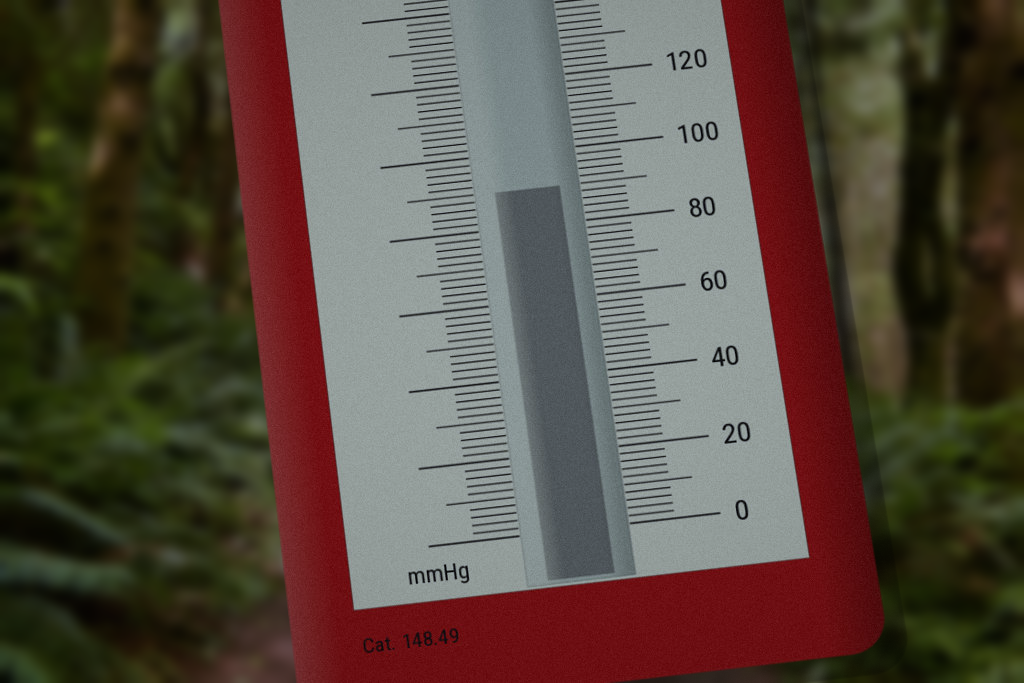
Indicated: 90mmHg
